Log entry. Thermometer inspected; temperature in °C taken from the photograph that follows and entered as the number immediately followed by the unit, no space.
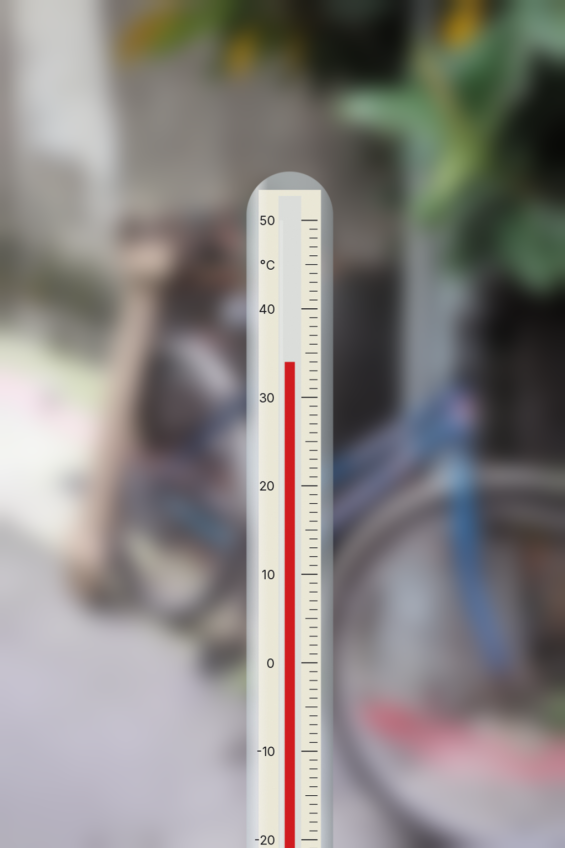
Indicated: 34°C
